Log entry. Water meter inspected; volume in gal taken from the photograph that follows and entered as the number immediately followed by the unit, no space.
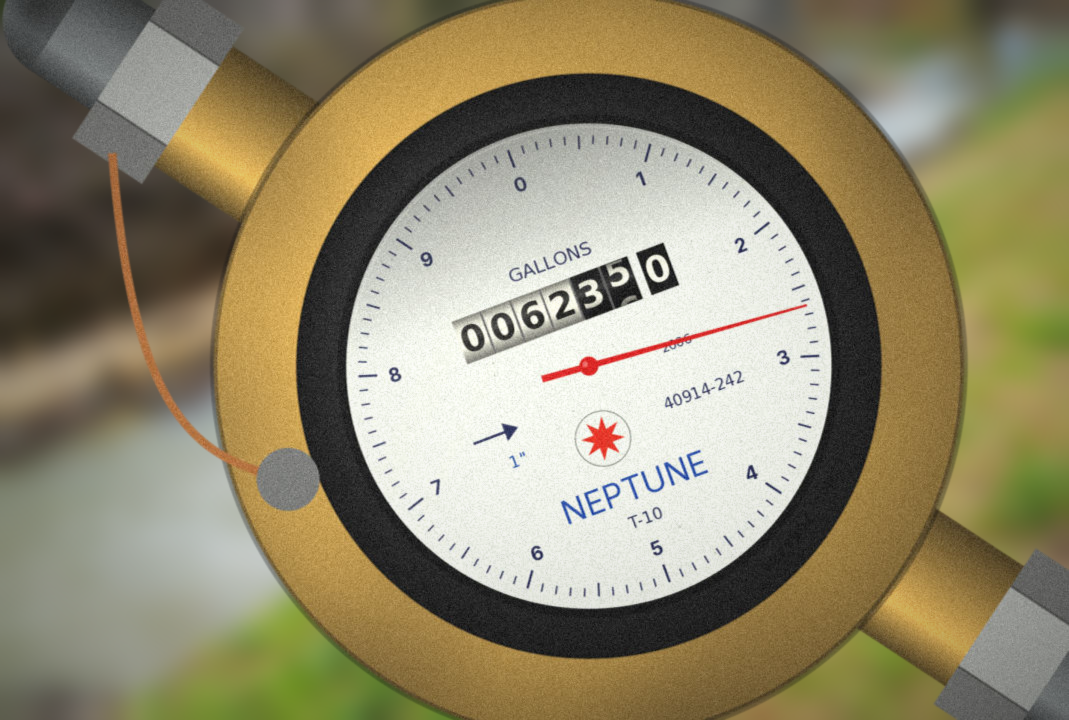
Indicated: 62352.6gal
